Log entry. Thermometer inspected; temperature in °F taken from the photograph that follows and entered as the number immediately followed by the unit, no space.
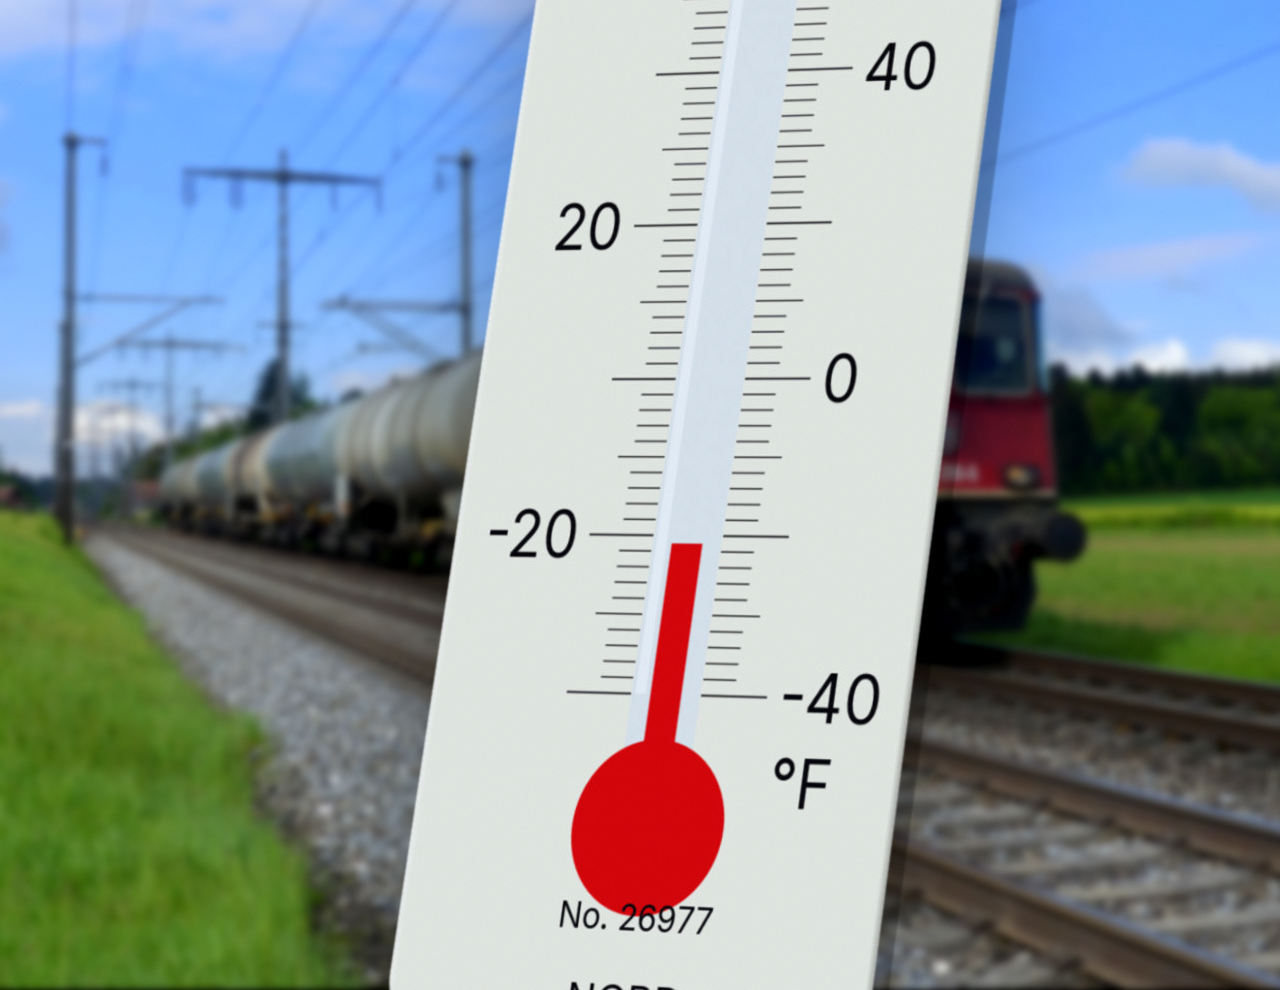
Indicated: -21°F
